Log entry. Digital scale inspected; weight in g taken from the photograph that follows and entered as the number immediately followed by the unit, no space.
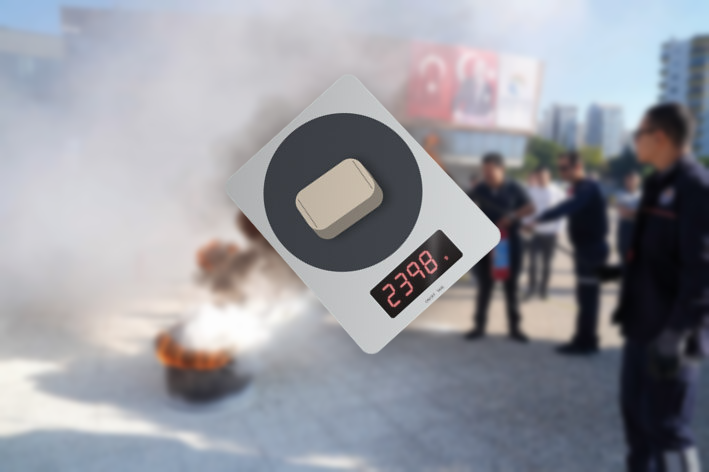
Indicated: 2398g
